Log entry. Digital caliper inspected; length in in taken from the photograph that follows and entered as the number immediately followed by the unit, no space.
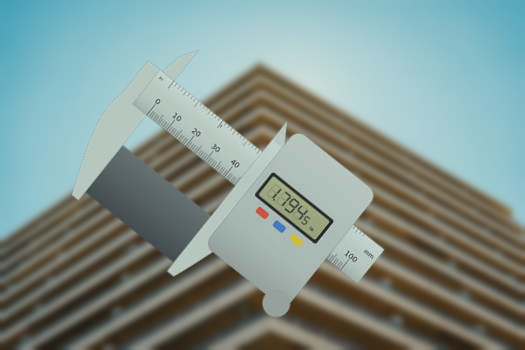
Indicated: 1.7945in
